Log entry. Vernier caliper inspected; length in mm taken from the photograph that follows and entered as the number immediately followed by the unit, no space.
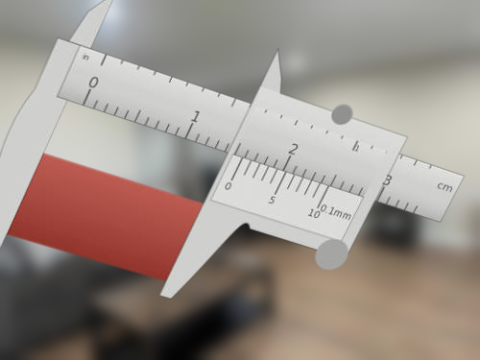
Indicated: 15.8mm
